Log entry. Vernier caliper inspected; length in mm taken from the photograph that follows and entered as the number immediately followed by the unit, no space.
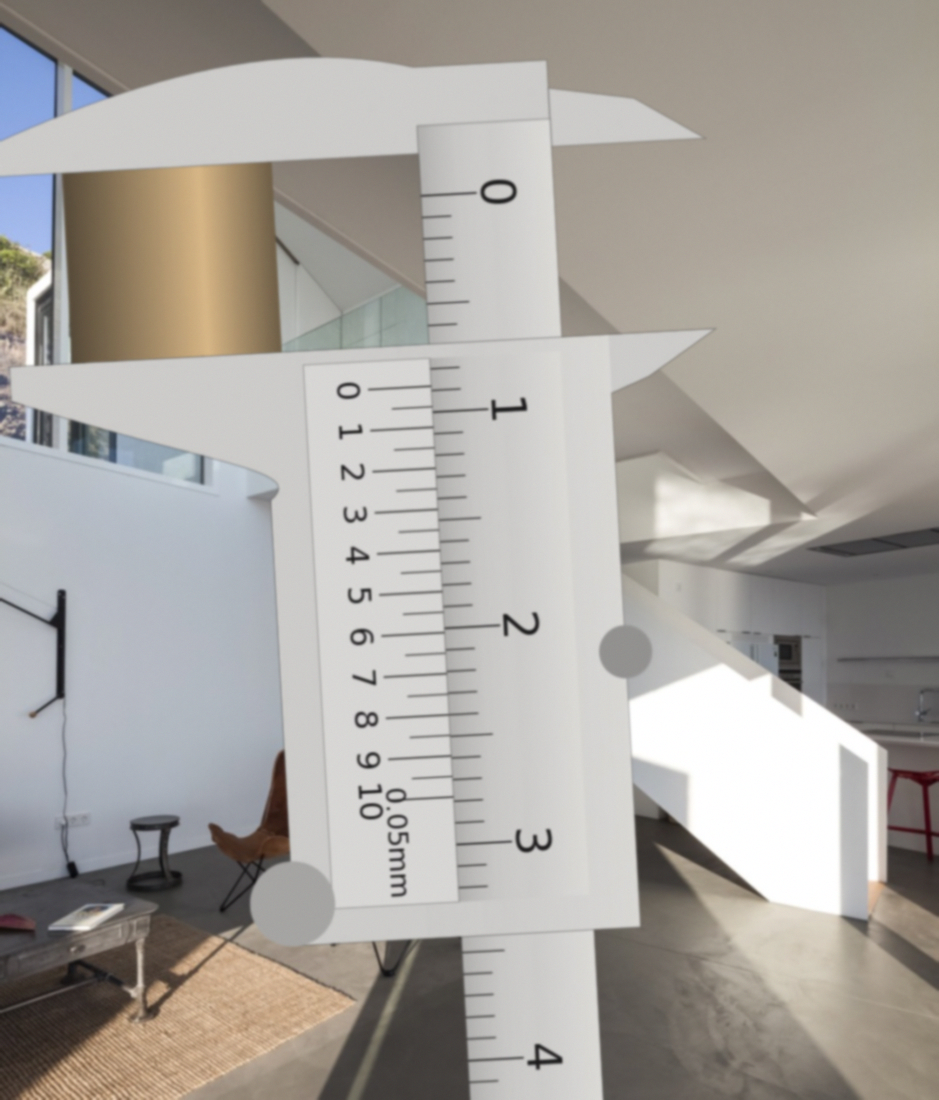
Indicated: 8.8mm
